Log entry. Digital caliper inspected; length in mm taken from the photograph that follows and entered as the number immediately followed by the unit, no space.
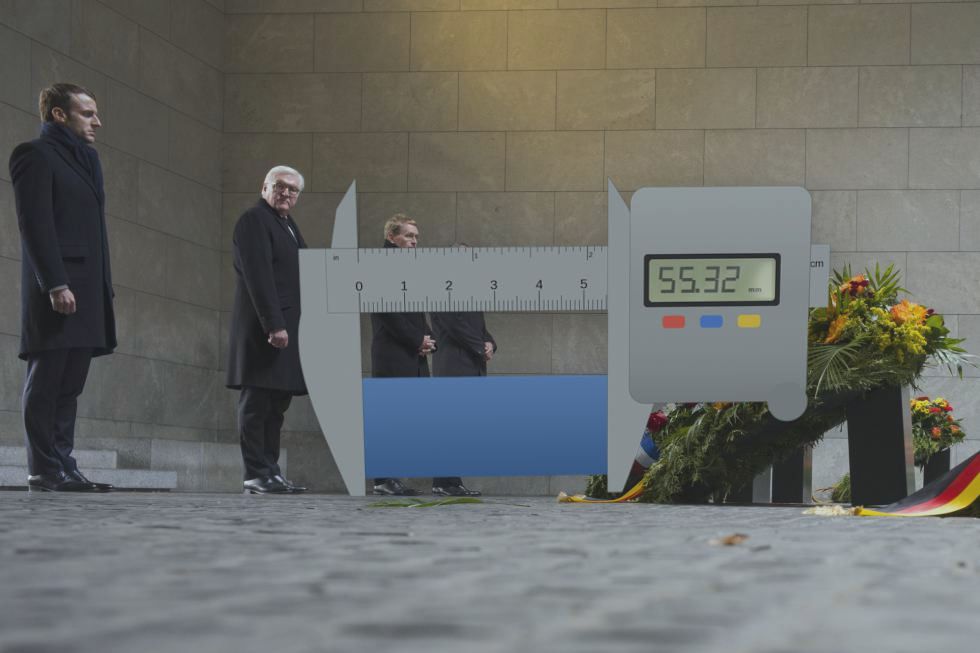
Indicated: 55.32mm
